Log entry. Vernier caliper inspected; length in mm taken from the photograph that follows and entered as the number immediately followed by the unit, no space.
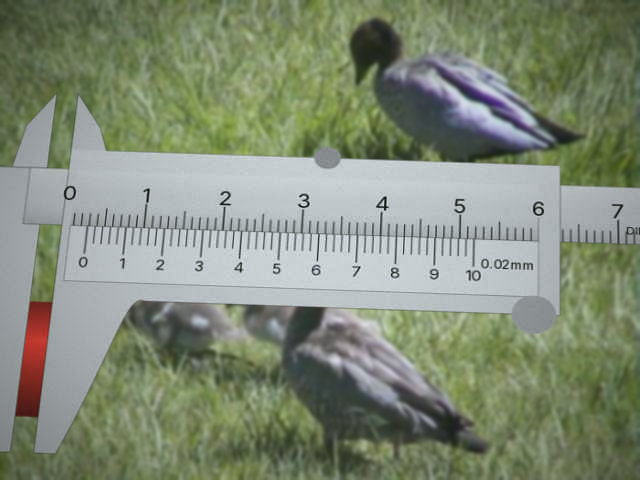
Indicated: 2.8mm
